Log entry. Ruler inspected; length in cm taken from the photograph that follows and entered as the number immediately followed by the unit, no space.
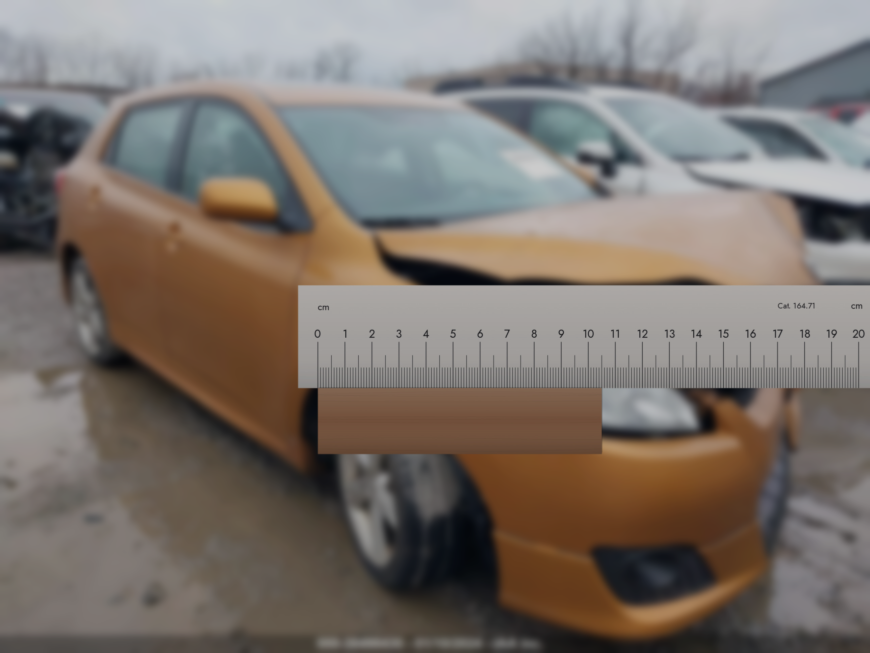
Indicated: 10.5cm
